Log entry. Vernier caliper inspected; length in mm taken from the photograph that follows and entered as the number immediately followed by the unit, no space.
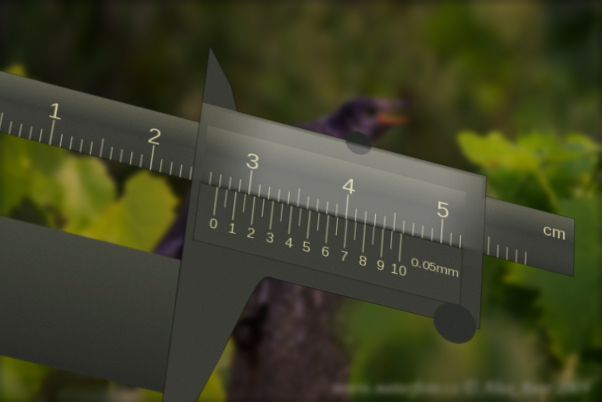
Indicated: 26.8mm
